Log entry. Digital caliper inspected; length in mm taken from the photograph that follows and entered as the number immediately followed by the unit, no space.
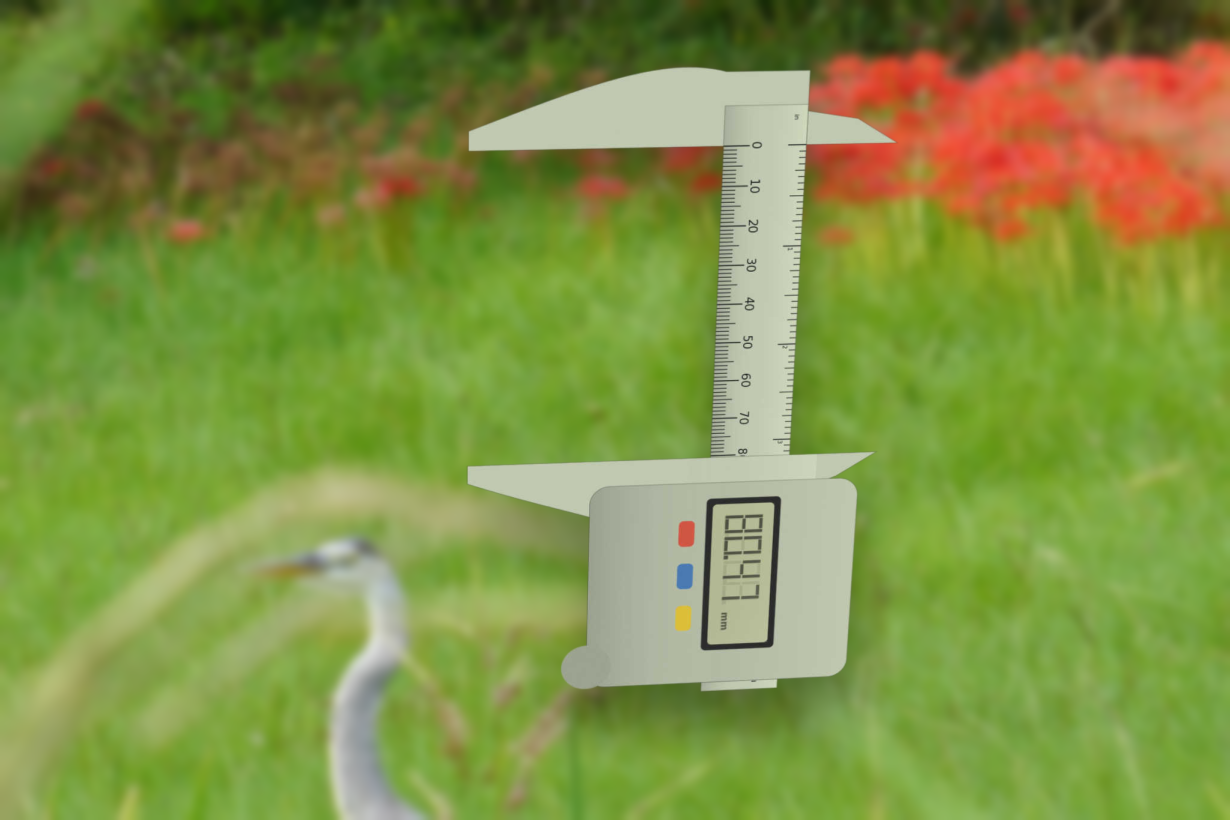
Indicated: 80.47mm
